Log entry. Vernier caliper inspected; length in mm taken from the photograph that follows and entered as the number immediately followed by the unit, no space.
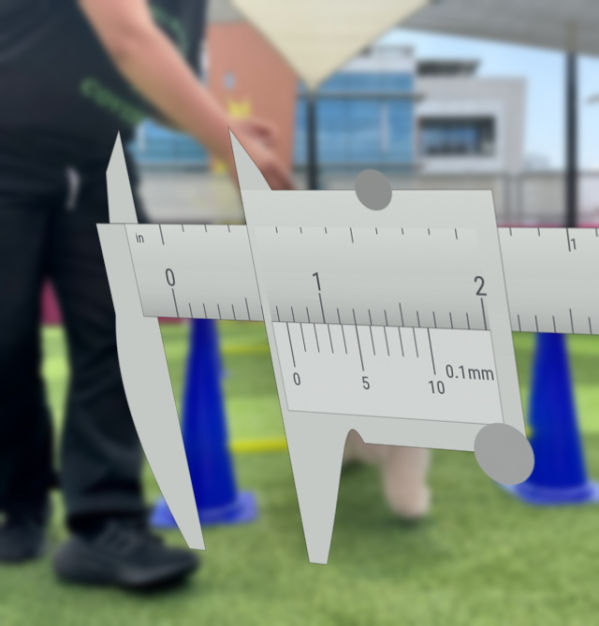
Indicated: 7.5mm
